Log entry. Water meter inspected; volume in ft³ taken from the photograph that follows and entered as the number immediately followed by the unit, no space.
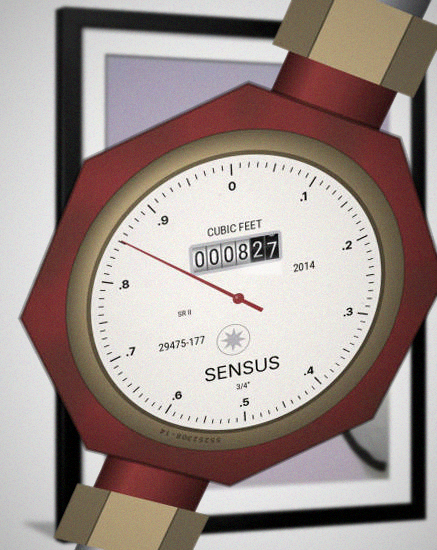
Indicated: 826.85ft³
